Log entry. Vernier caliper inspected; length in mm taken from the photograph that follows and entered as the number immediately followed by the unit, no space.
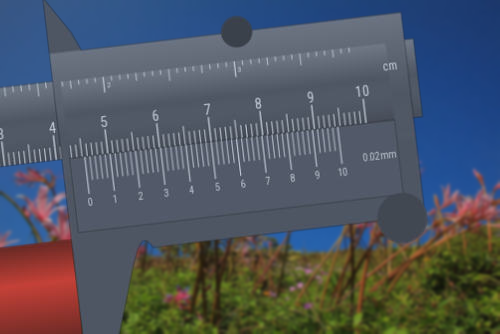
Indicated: 45.5mm
